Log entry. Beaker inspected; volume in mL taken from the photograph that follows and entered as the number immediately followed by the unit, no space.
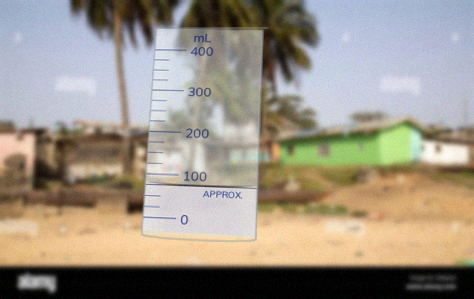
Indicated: 75mL
